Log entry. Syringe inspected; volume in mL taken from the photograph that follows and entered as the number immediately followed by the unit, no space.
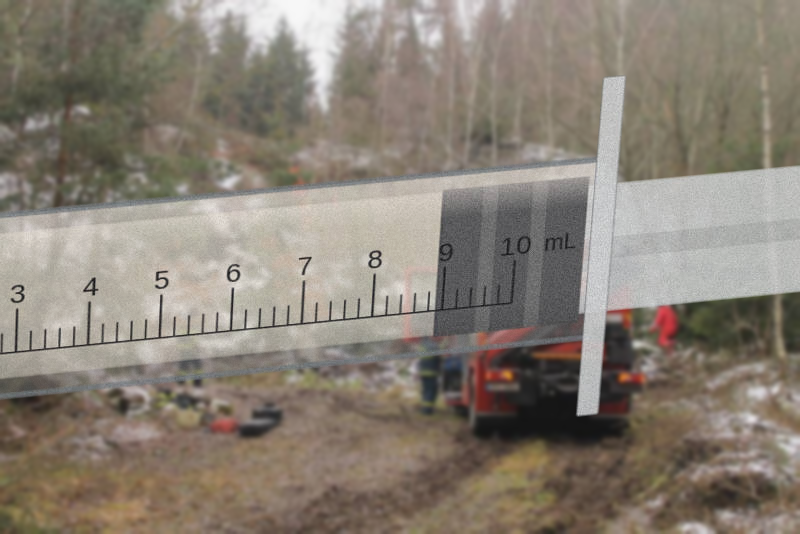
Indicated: 8.9mL
